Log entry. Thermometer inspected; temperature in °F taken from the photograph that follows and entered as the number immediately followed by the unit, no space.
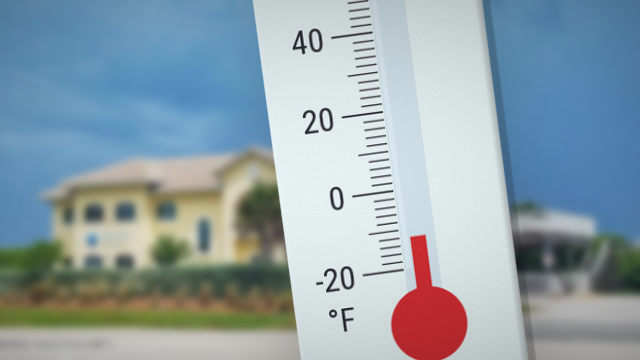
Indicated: -12°F
